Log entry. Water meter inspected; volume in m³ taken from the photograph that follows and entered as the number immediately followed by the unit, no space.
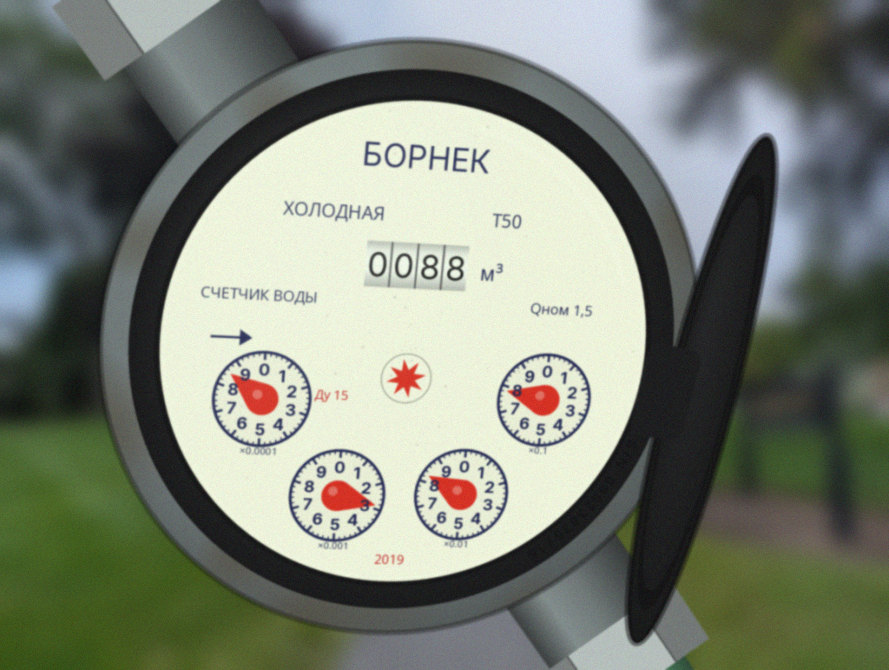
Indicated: 88.7828m³
